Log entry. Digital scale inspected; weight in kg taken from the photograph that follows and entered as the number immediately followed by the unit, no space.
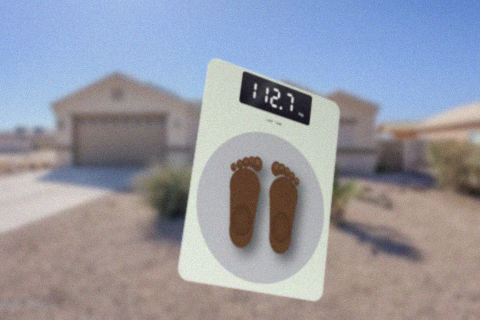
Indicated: 112.7kg
